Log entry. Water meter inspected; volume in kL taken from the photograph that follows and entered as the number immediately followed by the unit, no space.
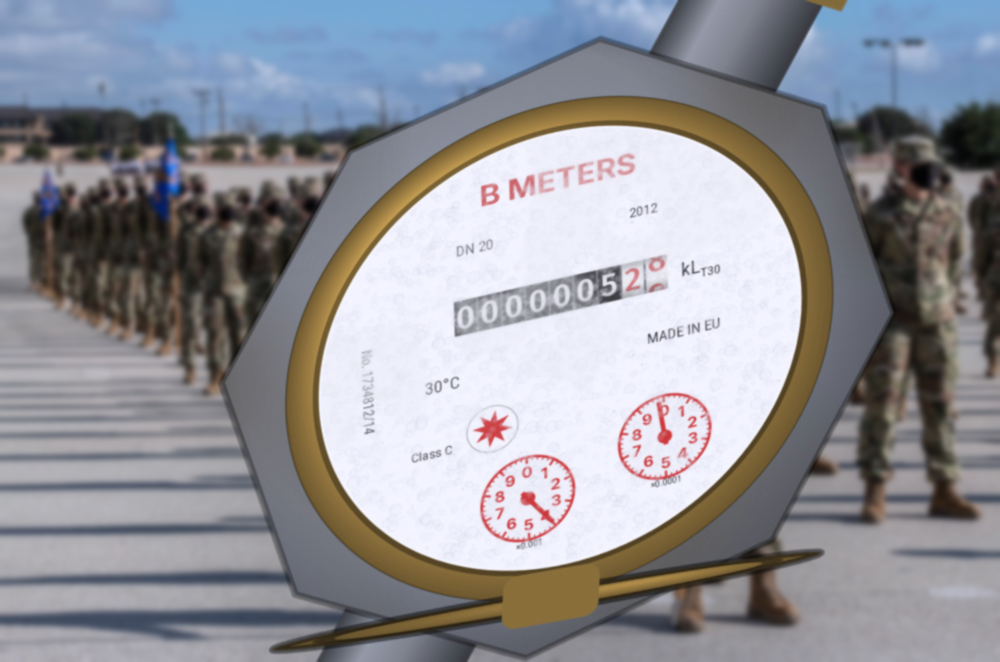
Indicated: 5.2839kL
